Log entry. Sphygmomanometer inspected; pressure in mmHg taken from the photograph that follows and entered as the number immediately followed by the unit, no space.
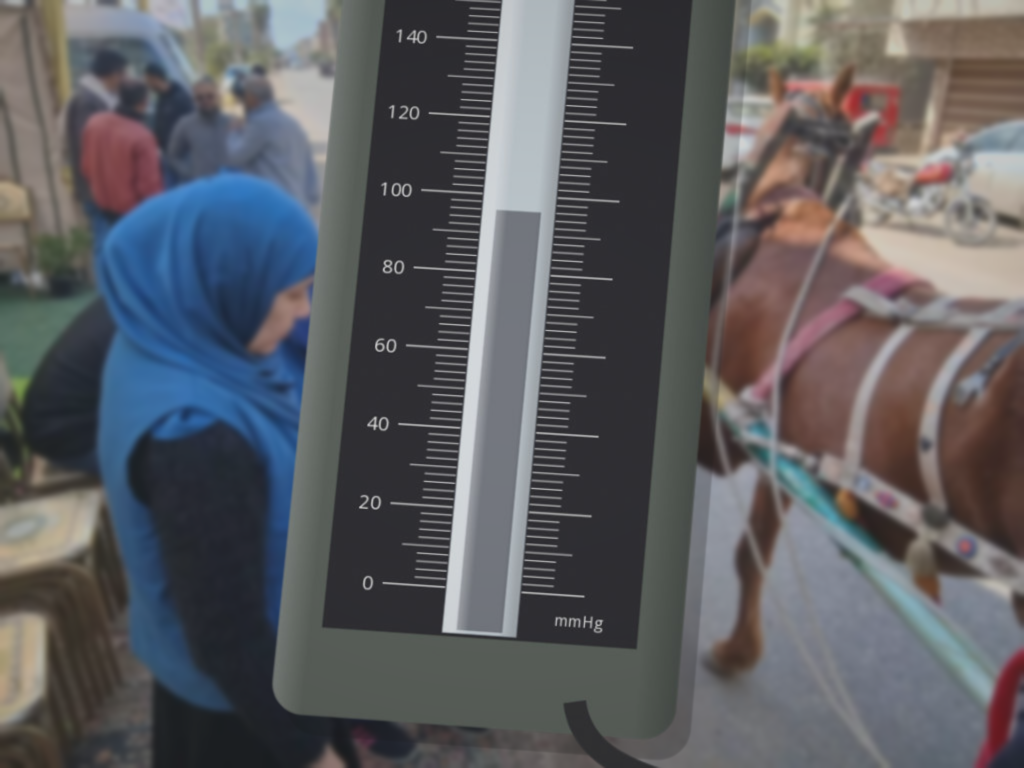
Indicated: 96mmHg
